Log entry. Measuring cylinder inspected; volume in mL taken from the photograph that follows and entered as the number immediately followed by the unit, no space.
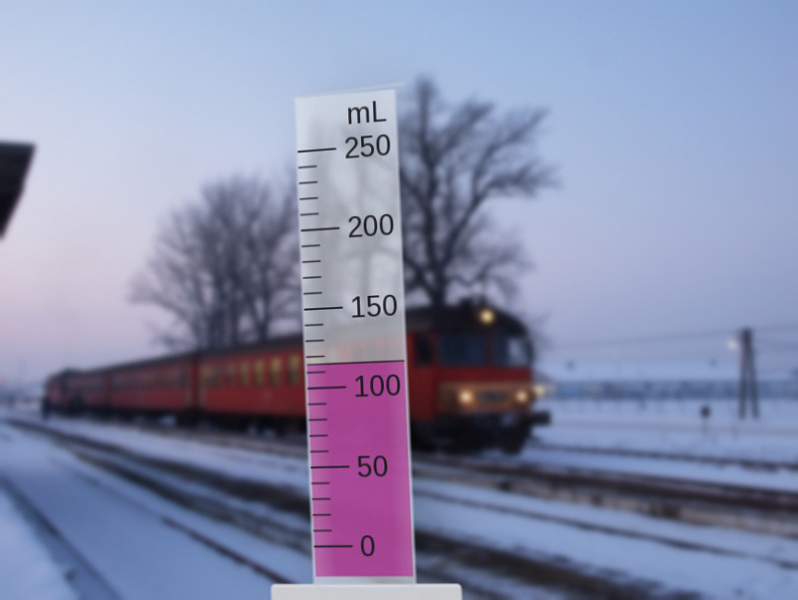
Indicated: 115mL
